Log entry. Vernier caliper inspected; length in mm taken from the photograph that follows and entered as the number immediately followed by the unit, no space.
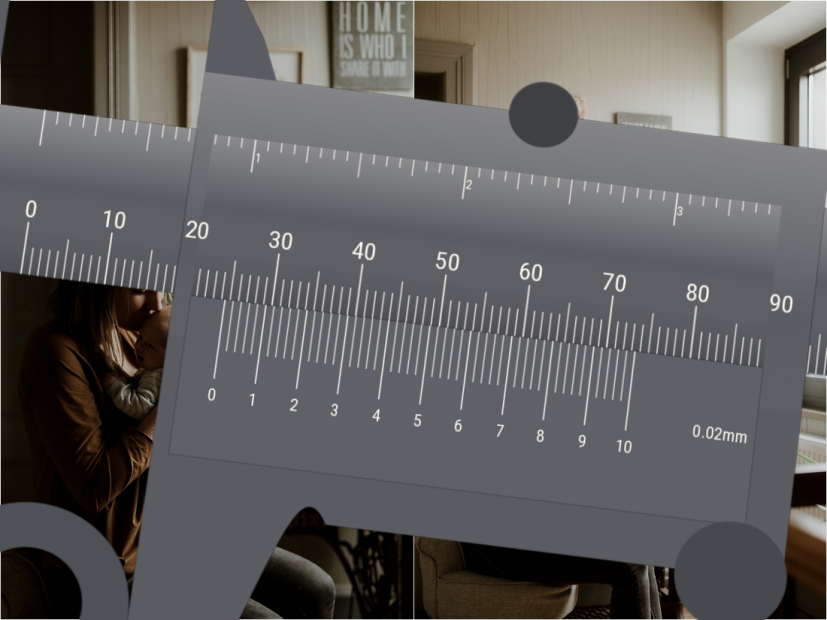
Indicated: 24.4mm
